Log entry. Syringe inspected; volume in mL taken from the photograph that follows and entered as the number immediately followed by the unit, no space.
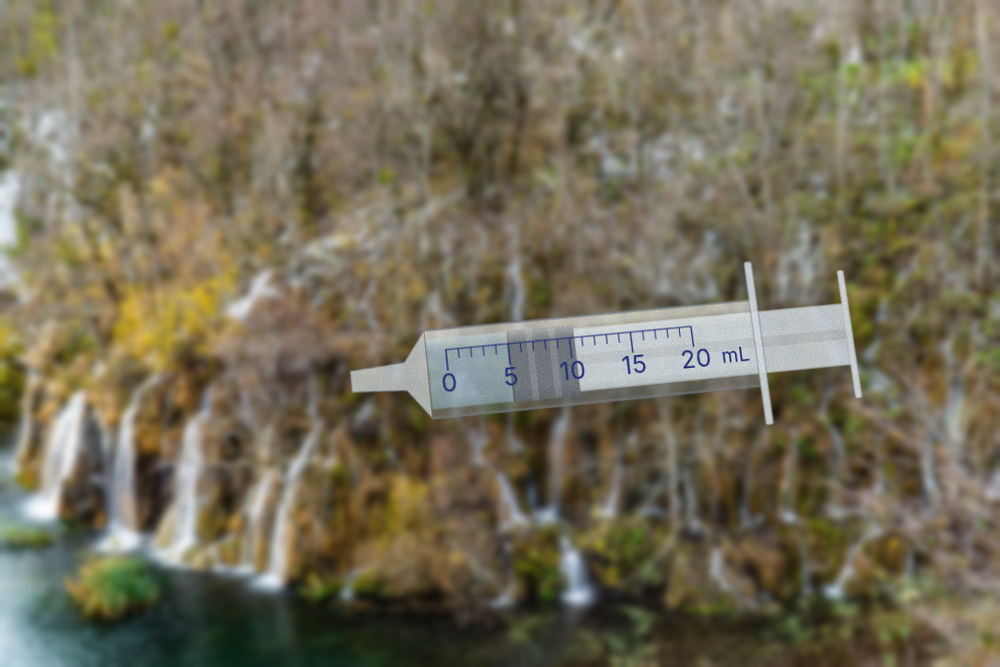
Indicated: 5mL
